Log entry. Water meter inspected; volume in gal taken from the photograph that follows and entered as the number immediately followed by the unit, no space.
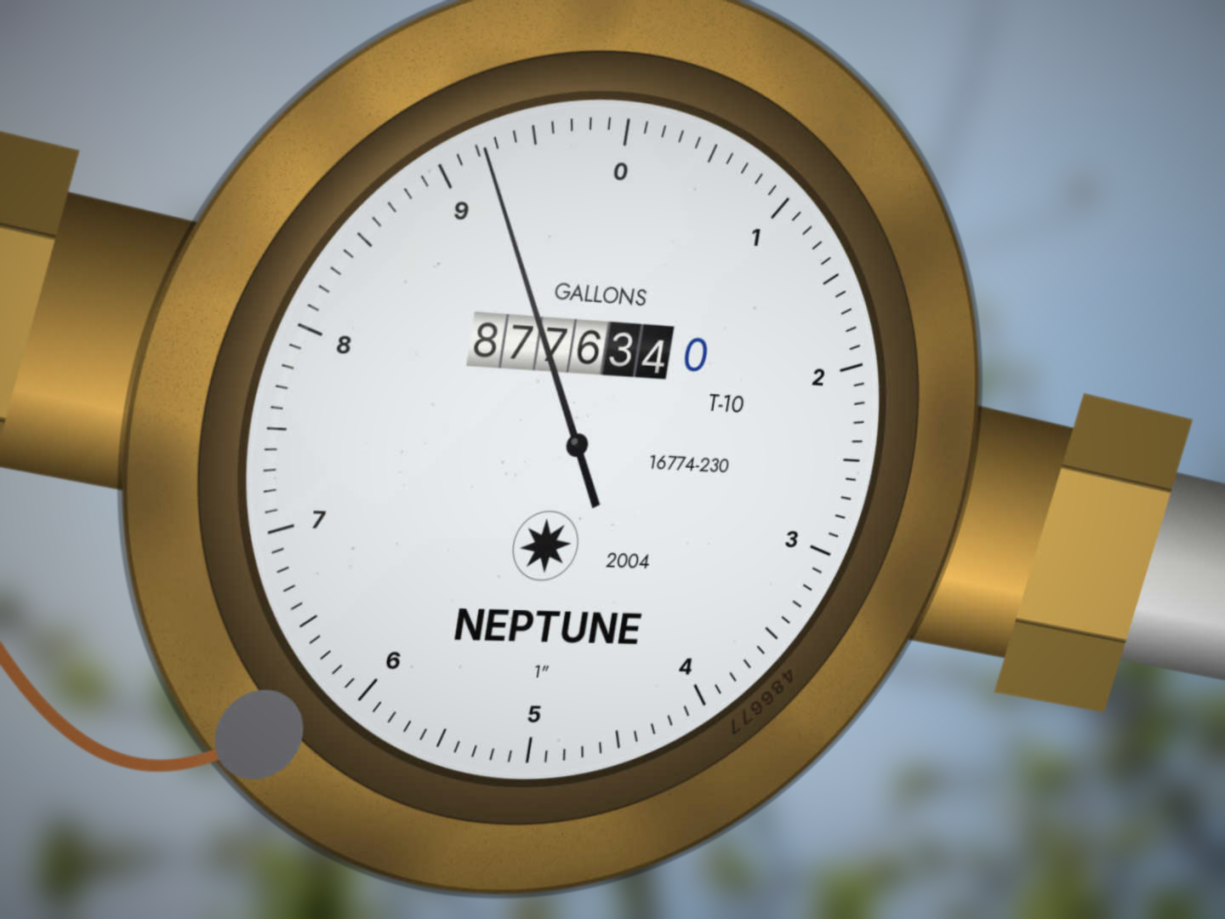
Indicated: 8776339.2gal
